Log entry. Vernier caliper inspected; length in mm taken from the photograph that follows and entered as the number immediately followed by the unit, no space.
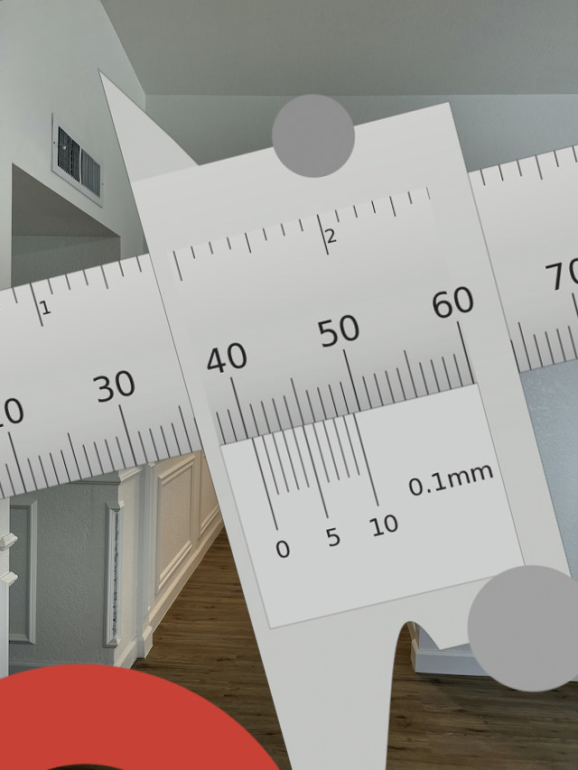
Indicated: 40.4mm
